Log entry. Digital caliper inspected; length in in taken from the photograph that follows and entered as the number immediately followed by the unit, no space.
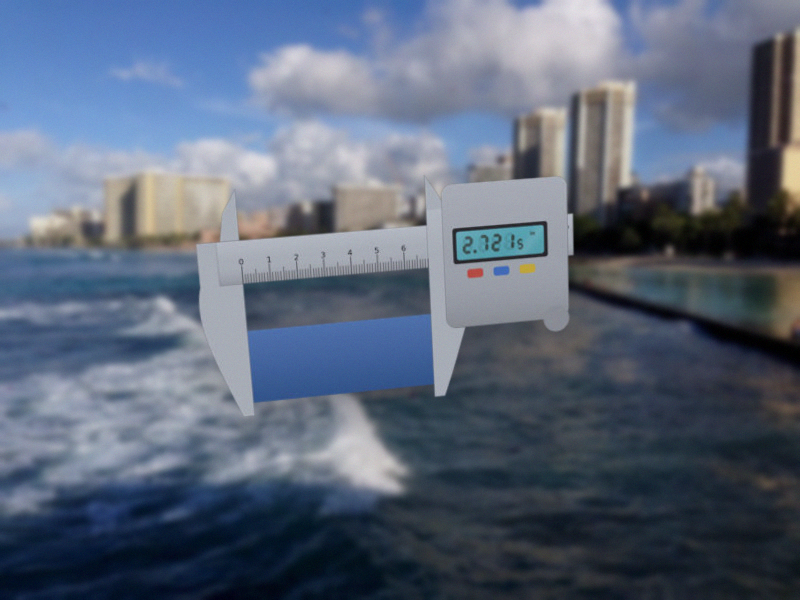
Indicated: 2.7215in
